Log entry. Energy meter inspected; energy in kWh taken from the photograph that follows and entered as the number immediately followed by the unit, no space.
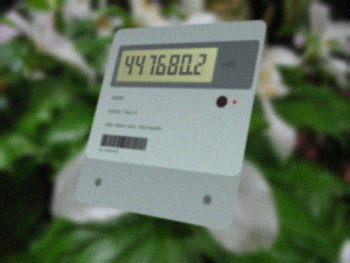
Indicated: 447680.2kWh
